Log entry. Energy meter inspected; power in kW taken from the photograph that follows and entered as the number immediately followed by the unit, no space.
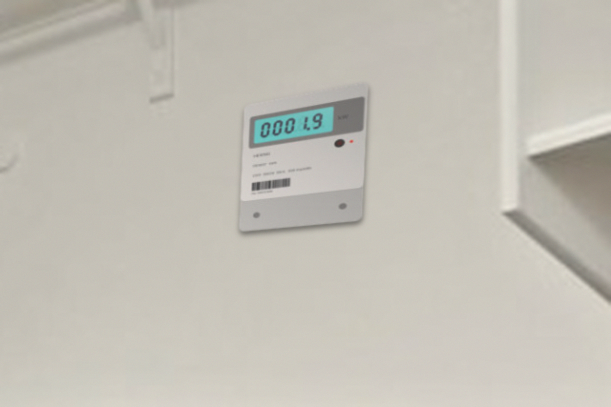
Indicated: 1.9kW
